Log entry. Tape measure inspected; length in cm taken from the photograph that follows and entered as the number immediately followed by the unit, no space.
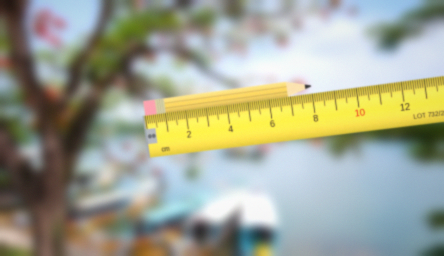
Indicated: 8cm
